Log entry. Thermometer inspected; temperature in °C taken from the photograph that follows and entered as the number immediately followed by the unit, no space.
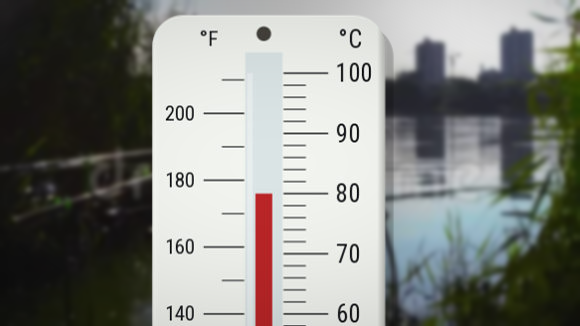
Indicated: 80°C
